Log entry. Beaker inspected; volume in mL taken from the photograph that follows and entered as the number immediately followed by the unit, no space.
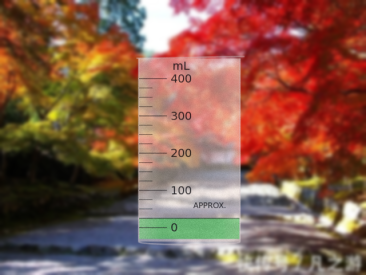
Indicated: 25mL
